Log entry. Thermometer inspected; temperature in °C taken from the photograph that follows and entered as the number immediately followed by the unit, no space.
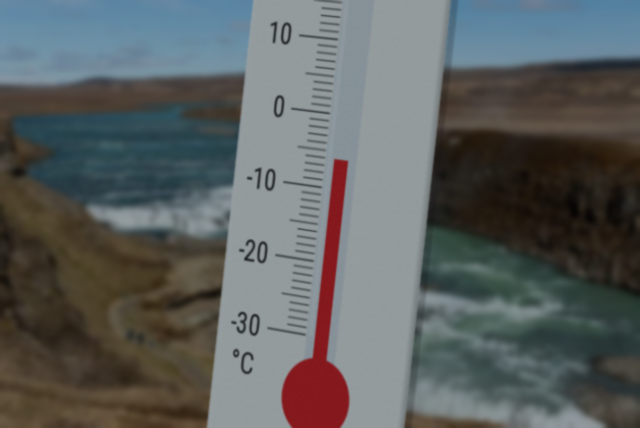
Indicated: -6°C
